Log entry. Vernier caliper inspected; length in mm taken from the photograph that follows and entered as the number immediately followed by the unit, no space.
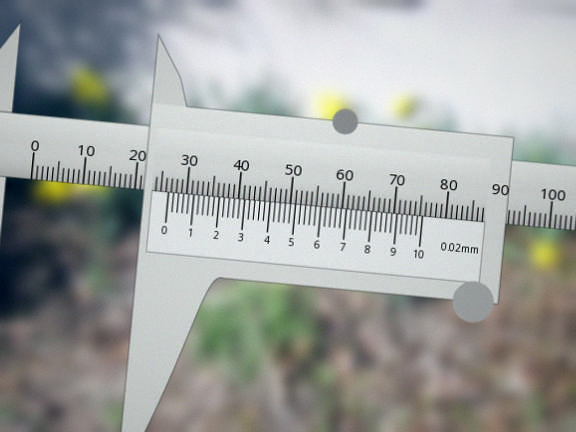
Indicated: 26.5mm
